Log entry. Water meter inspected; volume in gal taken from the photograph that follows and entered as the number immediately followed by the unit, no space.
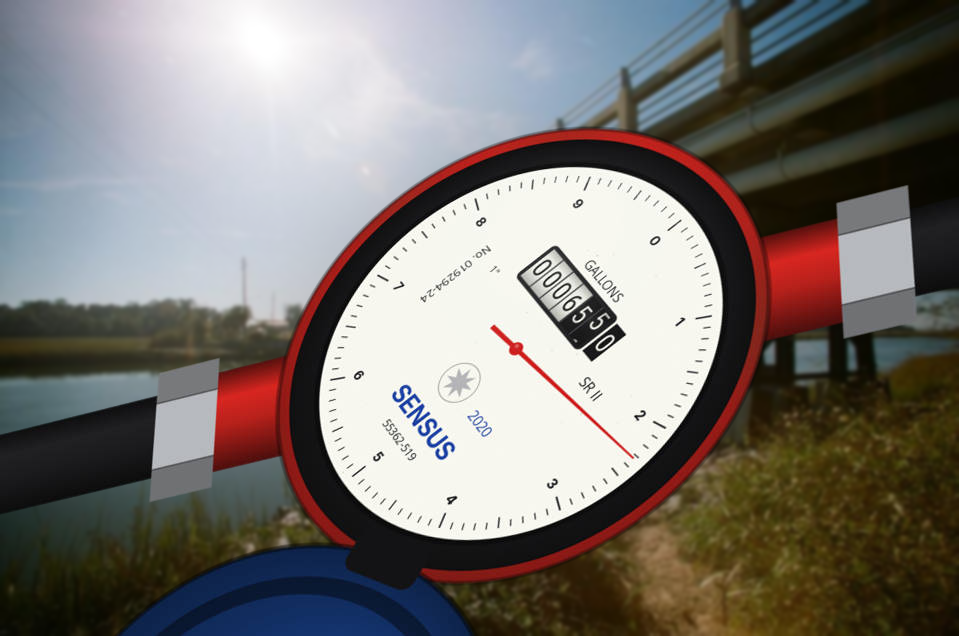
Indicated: 6552.3gal
